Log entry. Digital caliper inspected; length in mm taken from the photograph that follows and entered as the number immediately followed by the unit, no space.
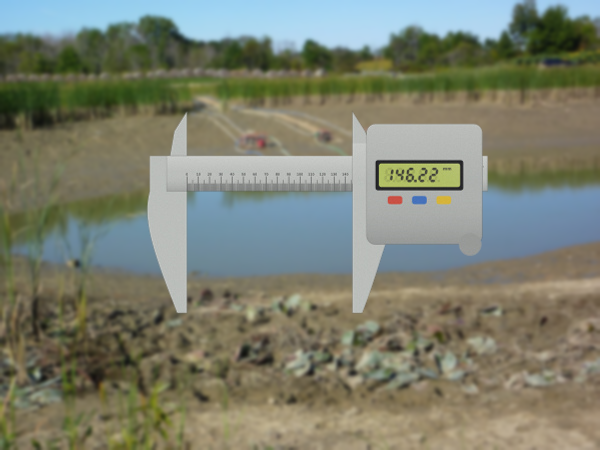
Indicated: 146.22mm
